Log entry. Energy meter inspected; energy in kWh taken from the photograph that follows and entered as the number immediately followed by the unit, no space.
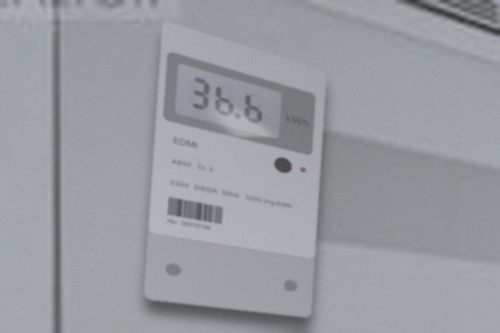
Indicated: 36.6kWh
